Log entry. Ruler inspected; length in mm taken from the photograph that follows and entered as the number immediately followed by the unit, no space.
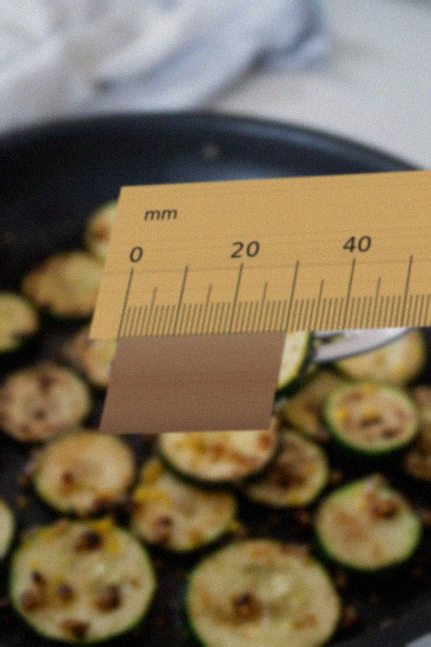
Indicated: 30mm
